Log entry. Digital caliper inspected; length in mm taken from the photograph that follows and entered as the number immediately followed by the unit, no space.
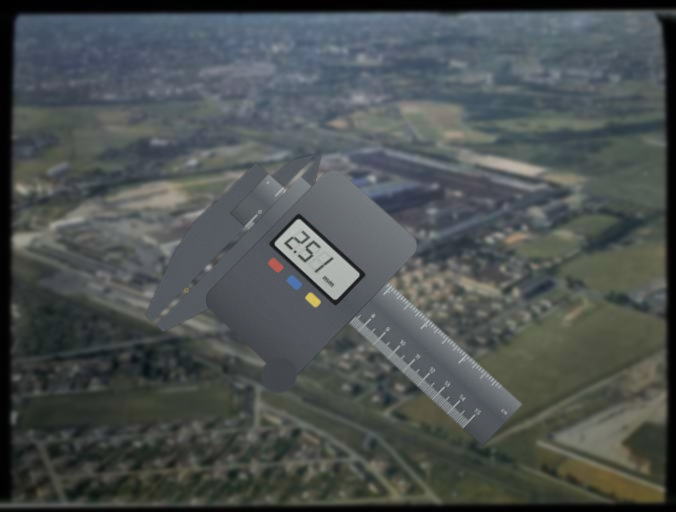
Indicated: 2.51mm
